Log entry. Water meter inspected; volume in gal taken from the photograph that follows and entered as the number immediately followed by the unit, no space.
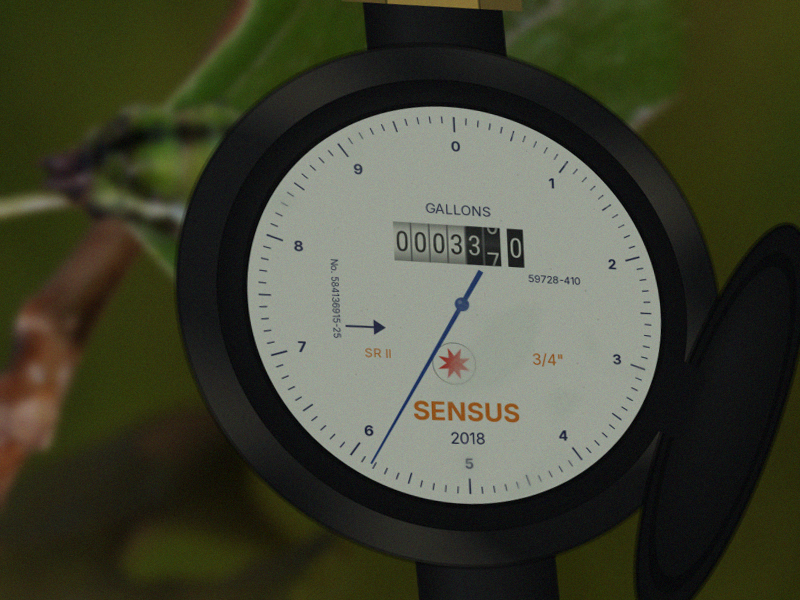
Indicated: 3365.8gal
